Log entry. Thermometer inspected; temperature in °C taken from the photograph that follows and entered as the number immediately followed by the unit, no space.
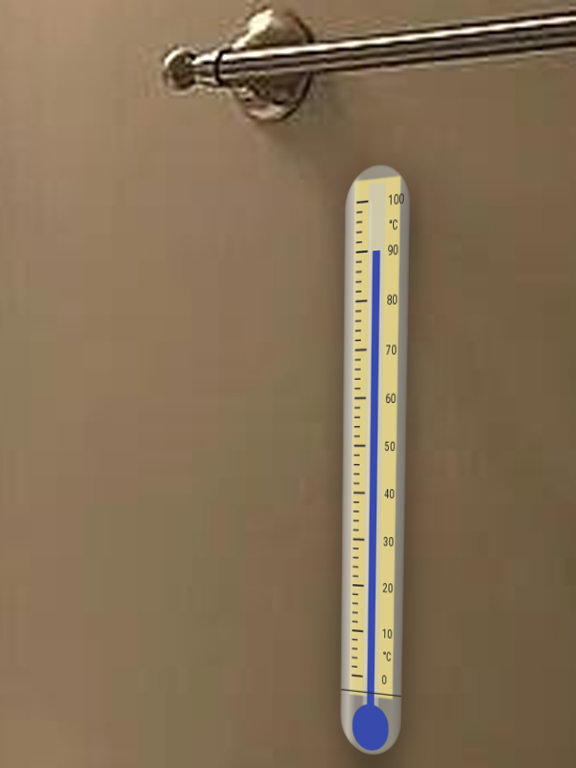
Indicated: 90°C
